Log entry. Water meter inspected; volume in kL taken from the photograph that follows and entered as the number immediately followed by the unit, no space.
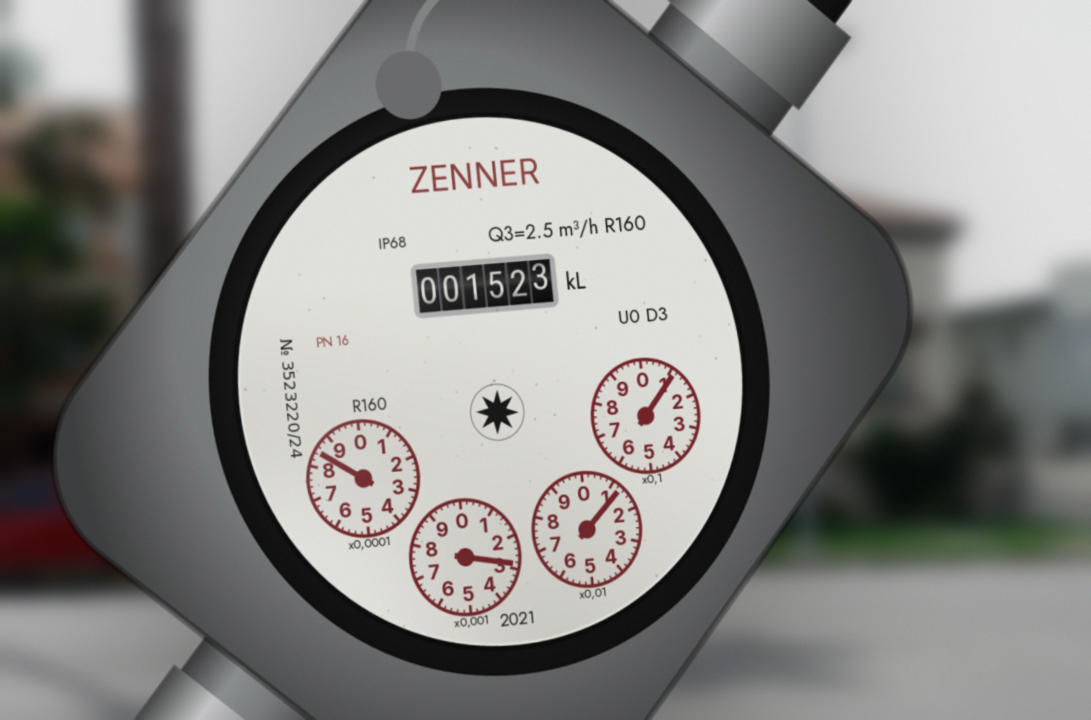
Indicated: 1523.1128kL
